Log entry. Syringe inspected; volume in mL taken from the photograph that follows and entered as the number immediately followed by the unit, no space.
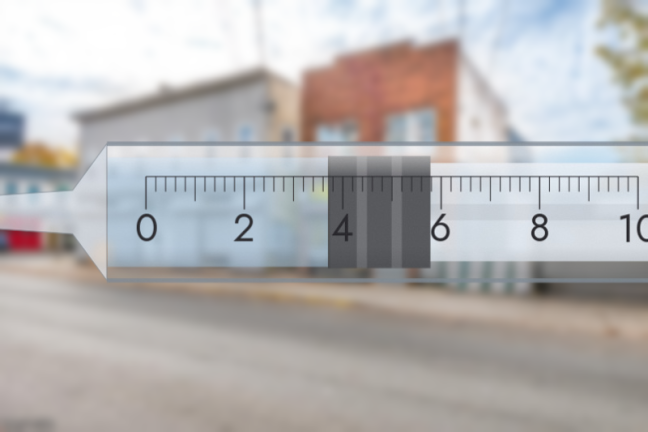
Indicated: 3.7mL
